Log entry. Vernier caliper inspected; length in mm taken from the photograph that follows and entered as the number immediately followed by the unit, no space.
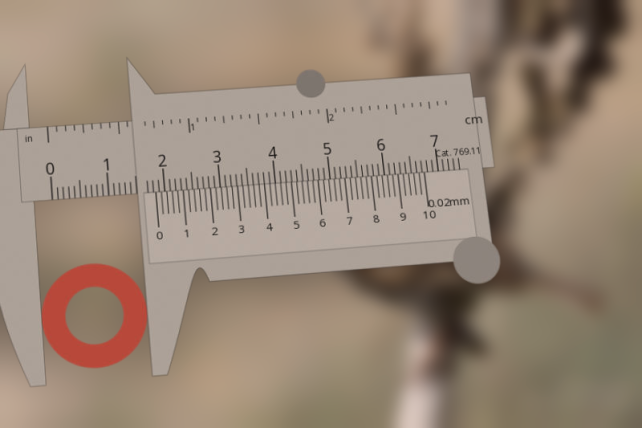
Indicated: 18.4mm
